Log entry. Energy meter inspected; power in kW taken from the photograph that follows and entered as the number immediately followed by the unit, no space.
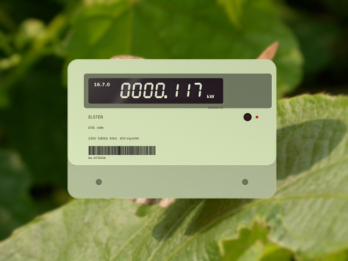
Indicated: 0.117kW
